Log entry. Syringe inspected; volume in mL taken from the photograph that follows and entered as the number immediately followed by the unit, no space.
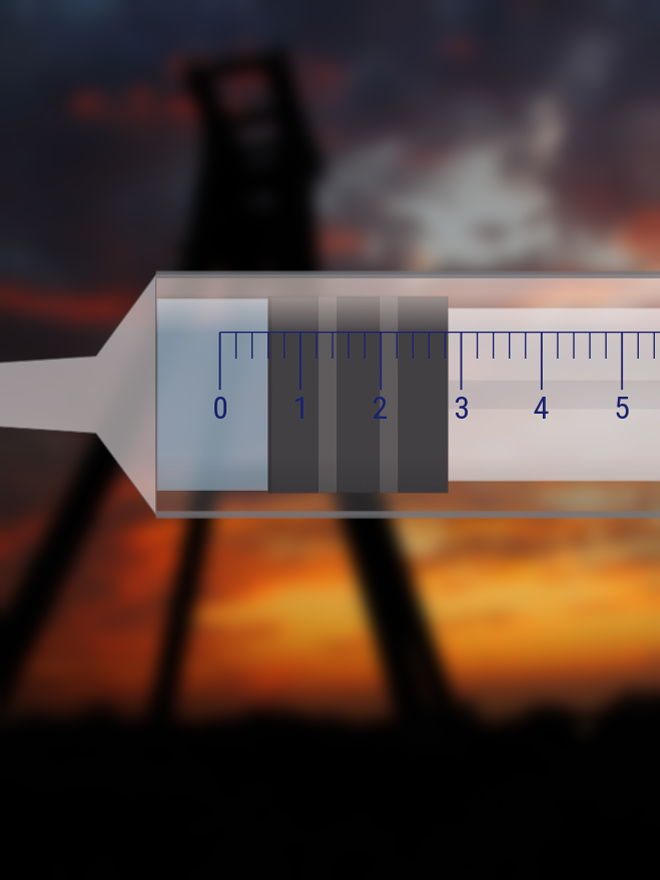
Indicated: 0.6mL
